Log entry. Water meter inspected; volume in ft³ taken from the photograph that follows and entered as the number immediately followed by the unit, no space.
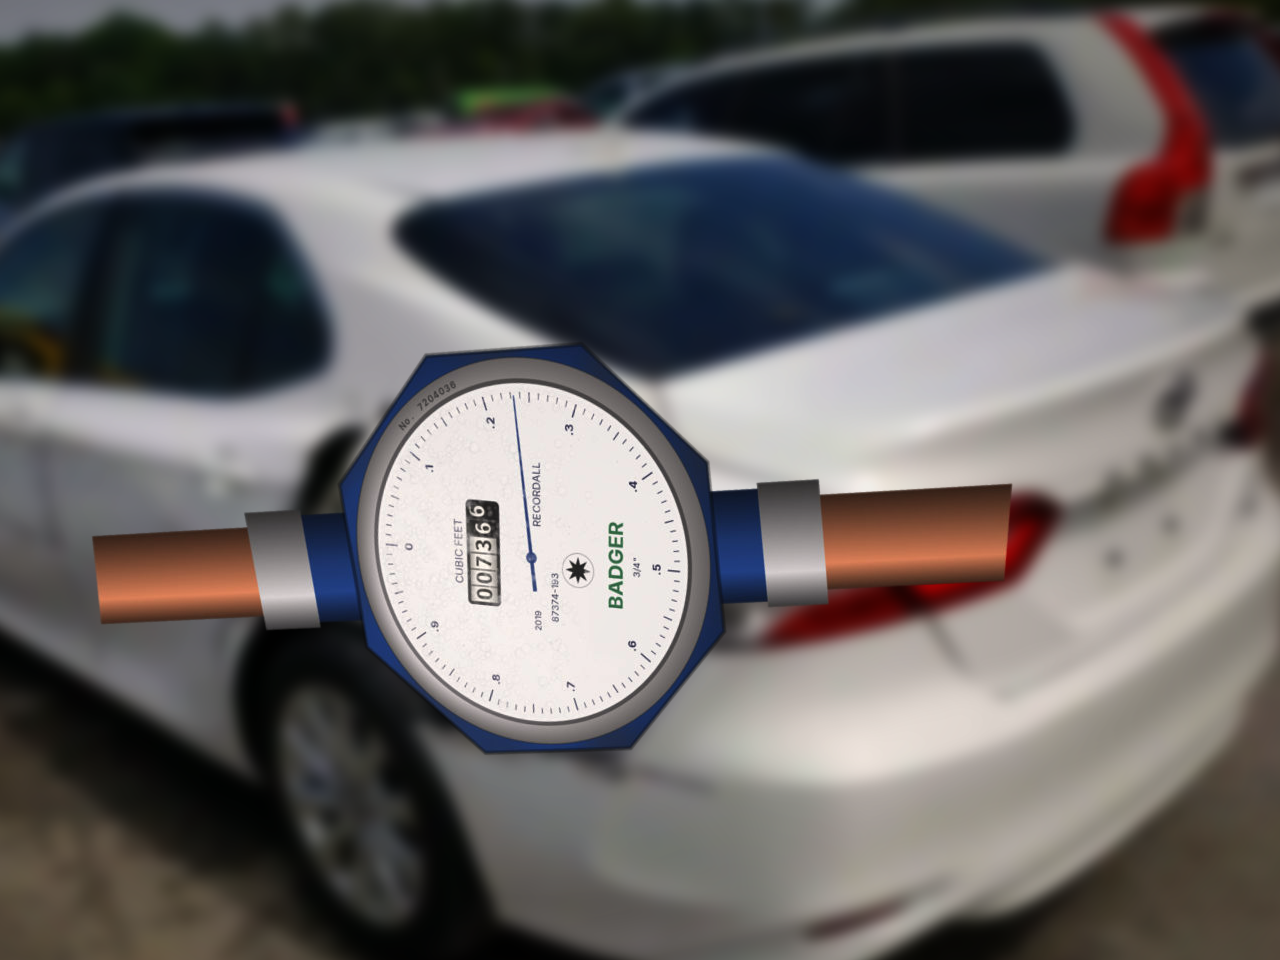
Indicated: 7366.23ft³
